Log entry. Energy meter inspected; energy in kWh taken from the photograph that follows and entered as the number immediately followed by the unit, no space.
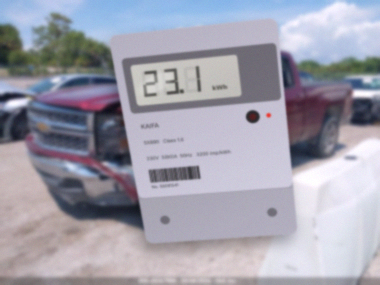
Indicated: 23.1kWh
